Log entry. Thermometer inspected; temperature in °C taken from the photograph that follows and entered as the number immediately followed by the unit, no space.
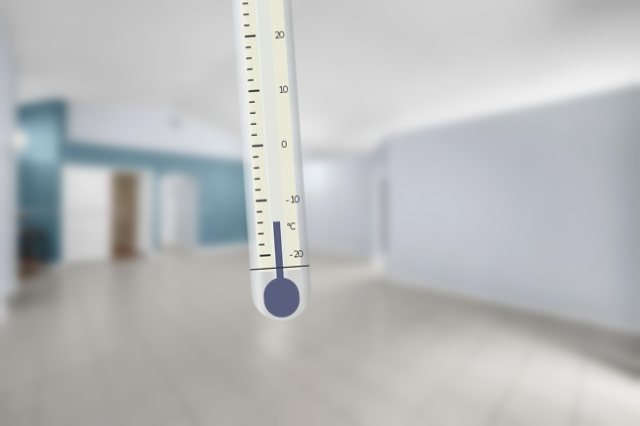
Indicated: -14°C
